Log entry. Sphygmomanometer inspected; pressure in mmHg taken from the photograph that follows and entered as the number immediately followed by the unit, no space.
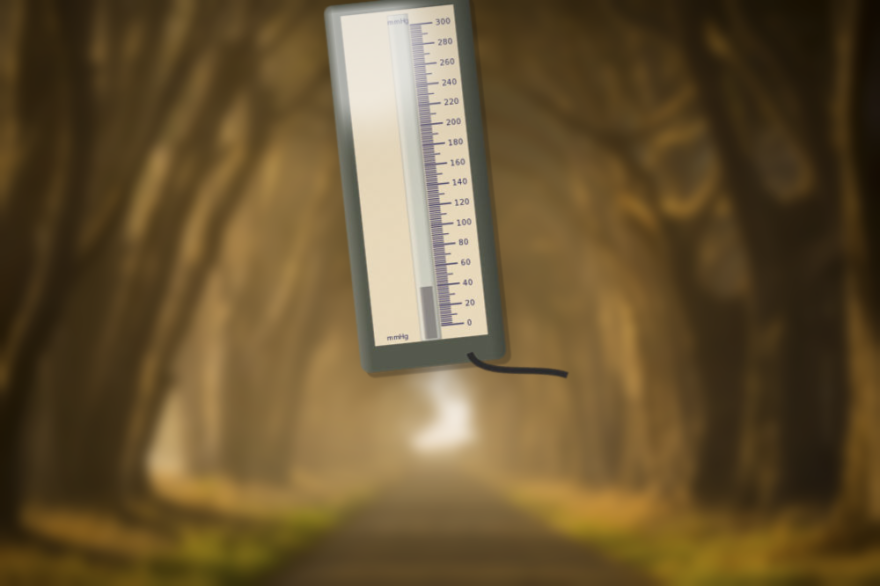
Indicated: 40mmHg
